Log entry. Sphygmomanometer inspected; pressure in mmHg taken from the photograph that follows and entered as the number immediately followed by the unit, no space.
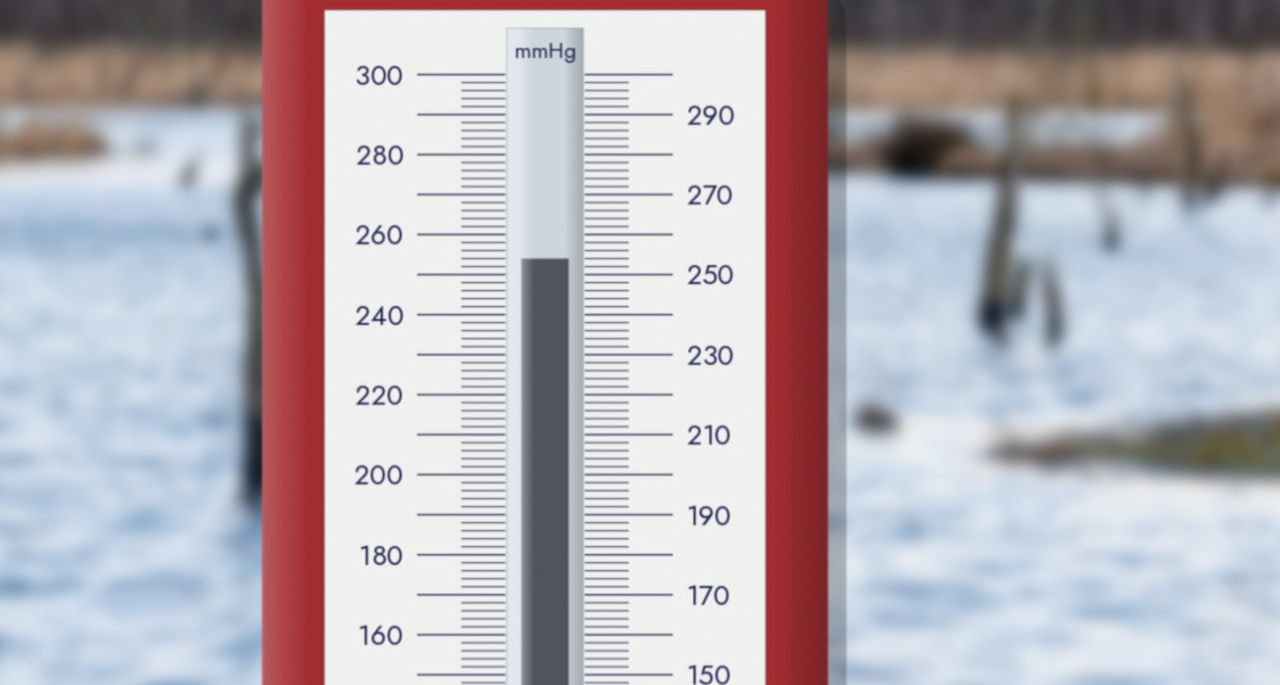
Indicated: 254mmHg
